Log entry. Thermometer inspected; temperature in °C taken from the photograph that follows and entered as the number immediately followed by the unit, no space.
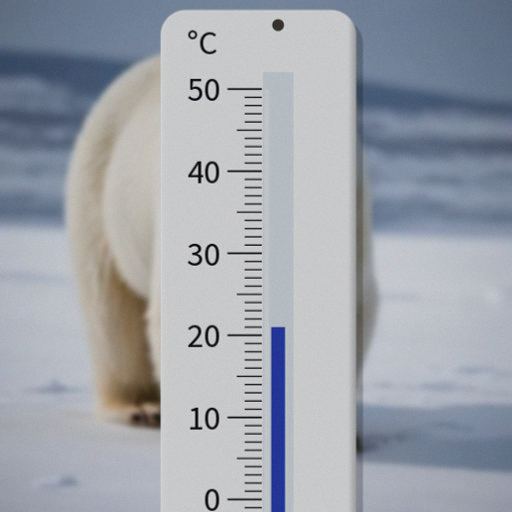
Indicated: 21°C
